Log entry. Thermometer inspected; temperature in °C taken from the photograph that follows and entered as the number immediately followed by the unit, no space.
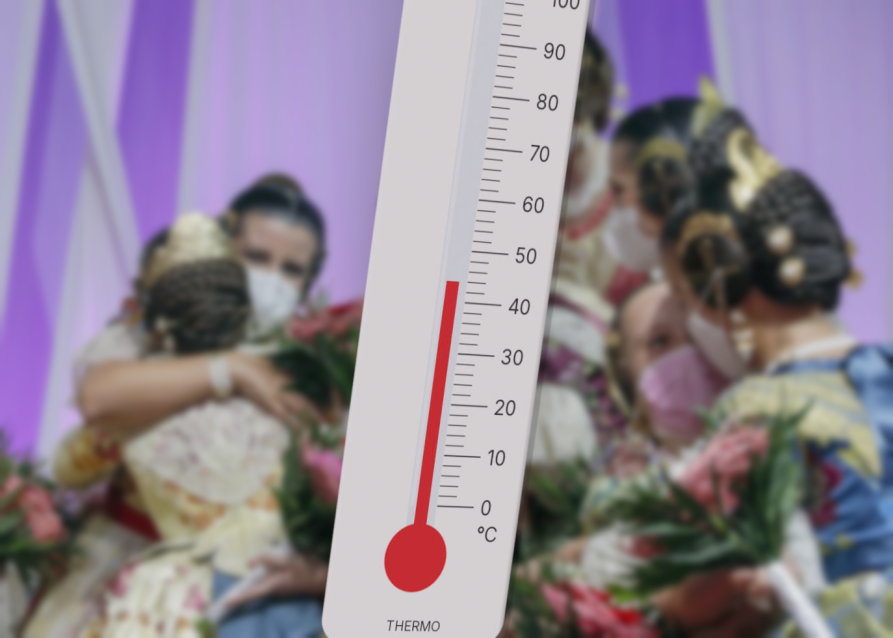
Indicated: 44°C
